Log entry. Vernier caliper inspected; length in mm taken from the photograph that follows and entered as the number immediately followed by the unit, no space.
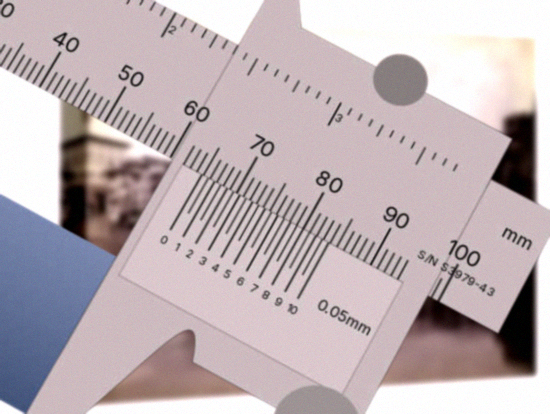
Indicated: 64.8mm
